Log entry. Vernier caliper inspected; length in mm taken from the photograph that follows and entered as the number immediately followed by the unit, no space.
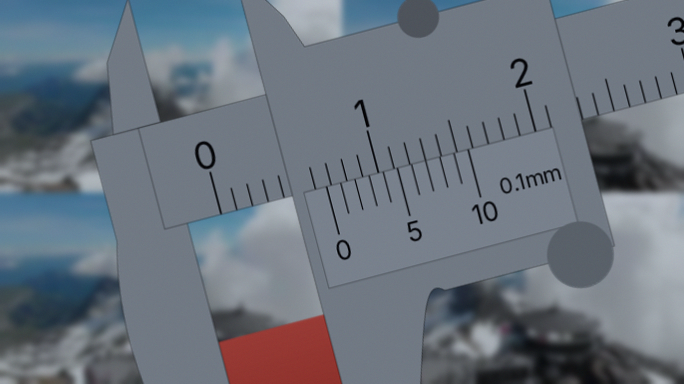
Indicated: 6.7mm
